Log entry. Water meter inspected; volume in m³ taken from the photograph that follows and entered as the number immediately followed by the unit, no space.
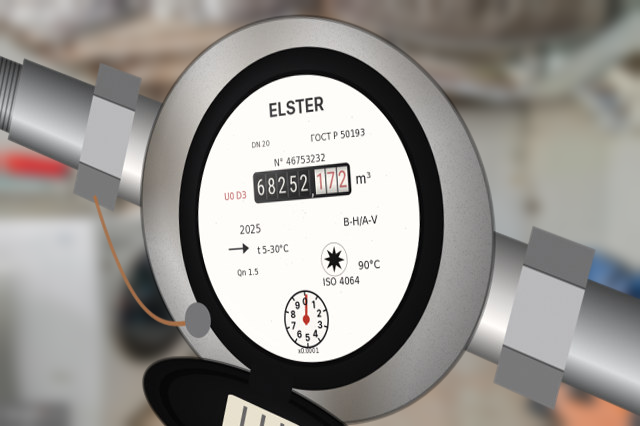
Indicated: 68252.1720m³
